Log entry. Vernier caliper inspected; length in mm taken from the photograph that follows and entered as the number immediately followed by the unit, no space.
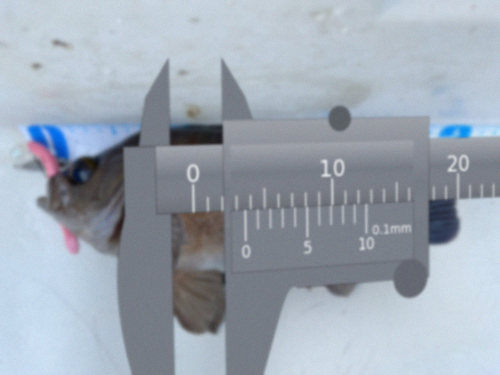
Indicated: 3.6mm
